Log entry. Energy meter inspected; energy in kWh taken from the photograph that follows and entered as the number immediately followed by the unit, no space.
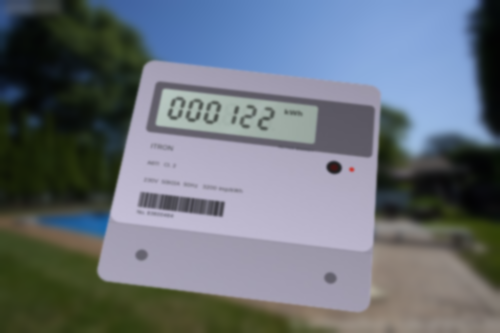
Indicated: 122kWh
